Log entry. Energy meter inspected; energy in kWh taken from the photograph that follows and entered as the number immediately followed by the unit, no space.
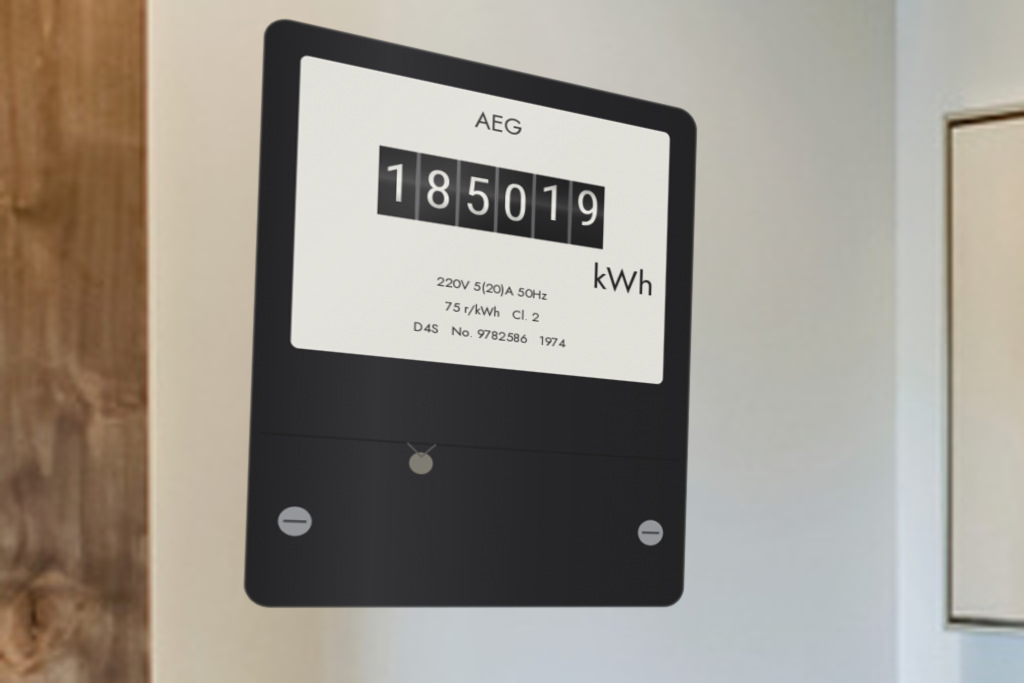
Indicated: 185019kWh
